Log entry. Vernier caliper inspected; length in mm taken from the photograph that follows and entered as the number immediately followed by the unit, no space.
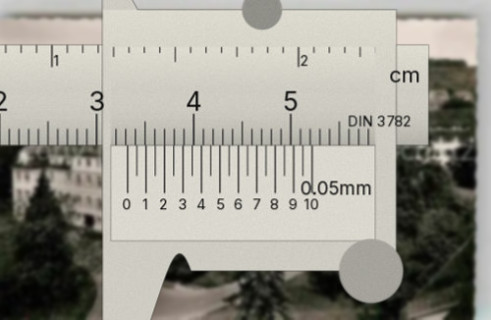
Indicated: 33.2mm
